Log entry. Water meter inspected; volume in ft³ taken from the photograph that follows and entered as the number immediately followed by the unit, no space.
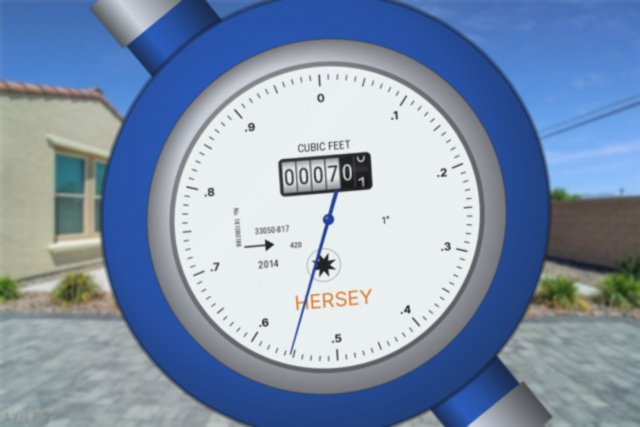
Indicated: 700.55ft³
